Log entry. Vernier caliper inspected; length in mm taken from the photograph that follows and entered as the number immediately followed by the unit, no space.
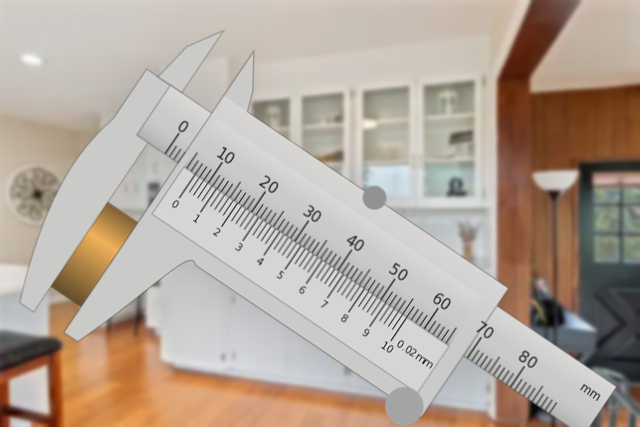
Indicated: 7.0mm
